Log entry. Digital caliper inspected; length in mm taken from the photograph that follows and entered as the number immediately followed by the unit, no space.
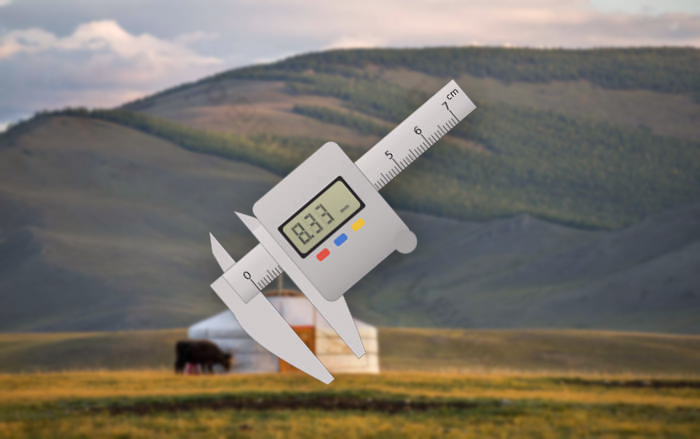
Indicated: 8.33mm
